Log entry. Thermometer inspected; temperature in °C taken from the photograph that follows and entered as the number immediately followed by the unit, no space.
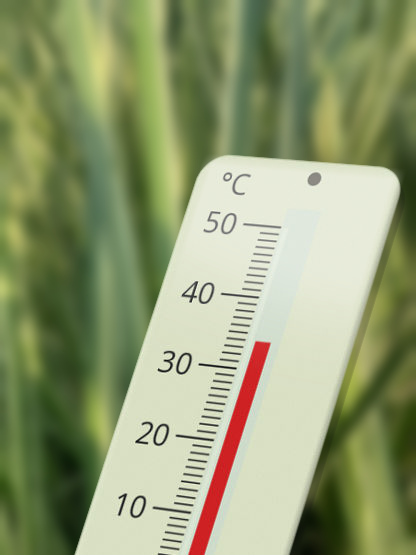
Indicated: 34°C
